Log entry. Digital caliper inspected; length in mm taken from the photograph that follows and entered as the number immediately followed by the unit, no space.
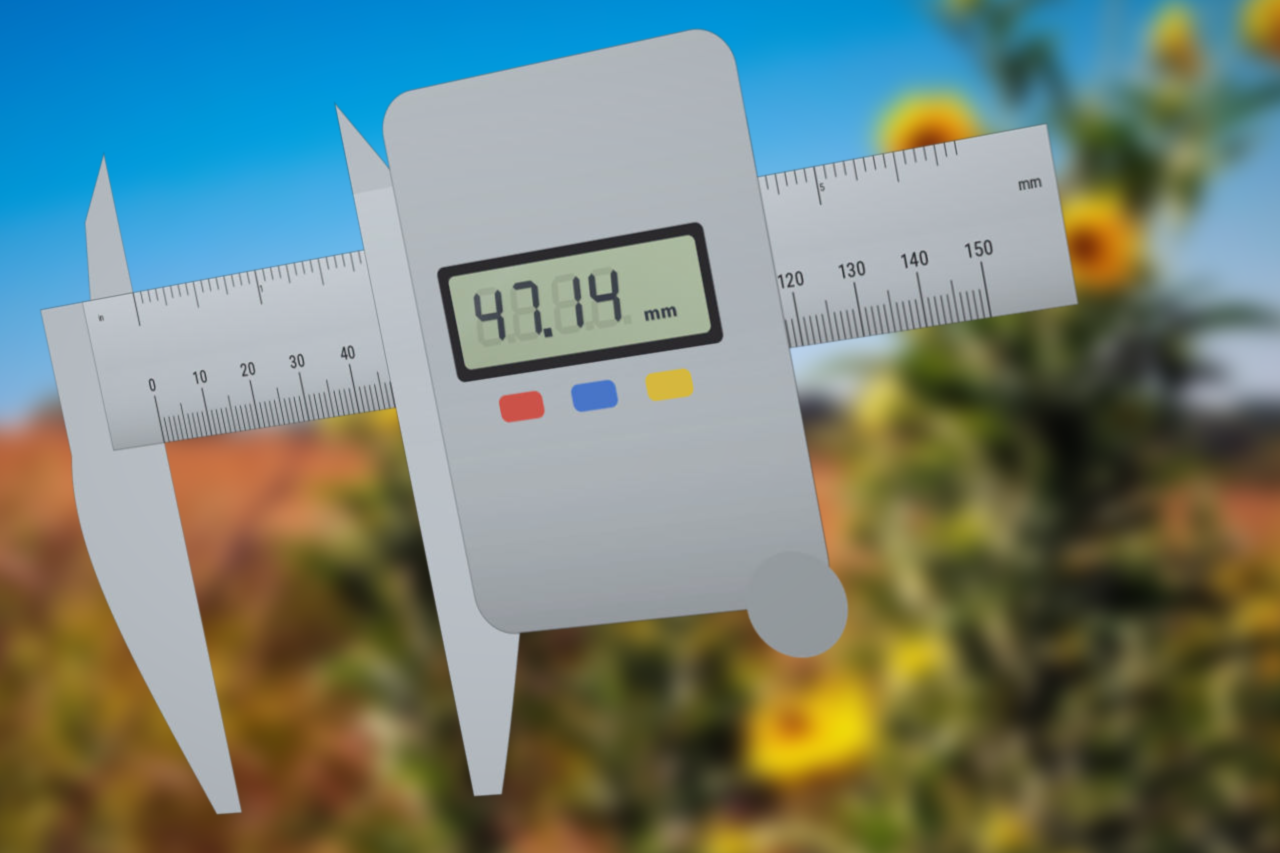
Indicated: 47.14mm
